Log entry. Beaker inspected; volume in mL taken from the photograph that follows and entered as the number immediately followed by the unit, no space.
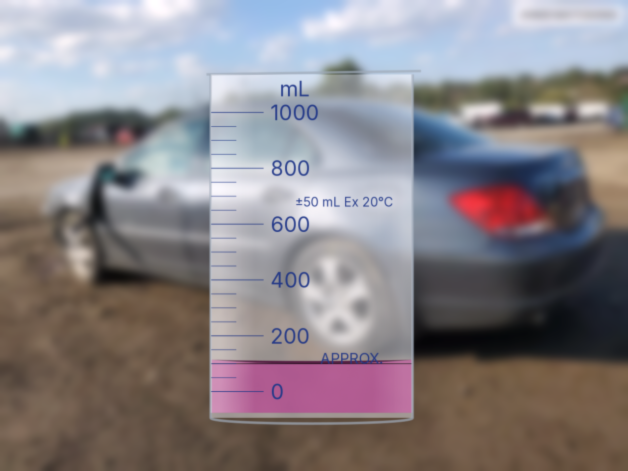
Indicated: 100mL
